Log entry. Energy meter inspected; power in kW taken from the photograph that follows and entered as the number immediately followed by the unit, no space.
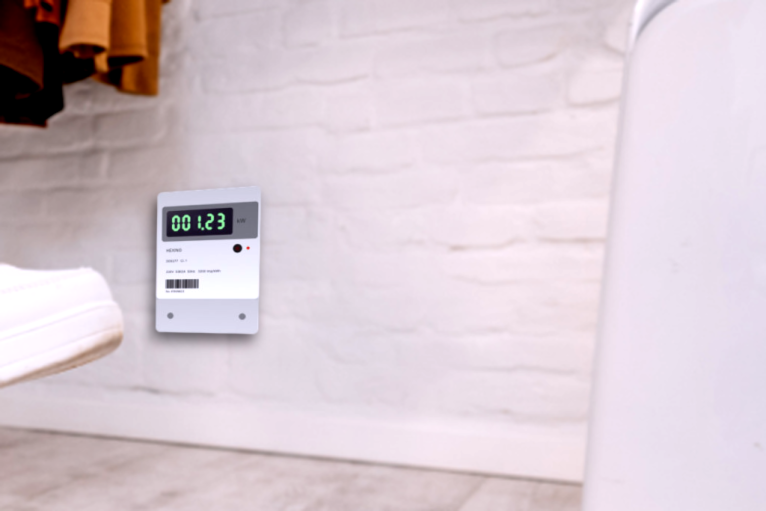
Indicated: 1.23kW
